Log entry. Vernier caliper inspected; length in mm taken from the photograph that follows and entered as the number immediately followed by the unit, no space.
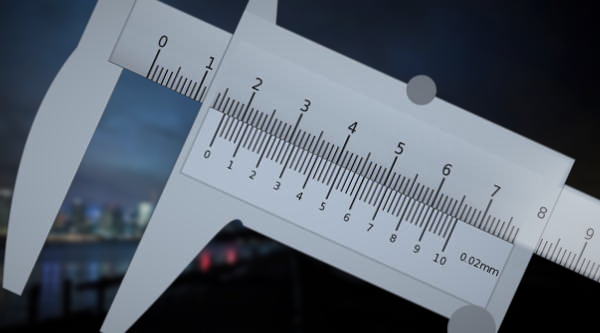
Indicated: 16.5mm
